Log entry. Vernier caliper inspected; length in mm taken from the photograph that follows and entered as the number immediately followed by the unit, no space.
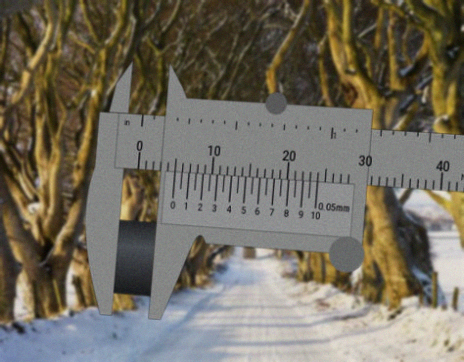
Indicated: 5.0mm
